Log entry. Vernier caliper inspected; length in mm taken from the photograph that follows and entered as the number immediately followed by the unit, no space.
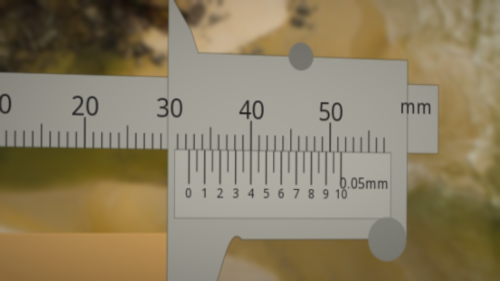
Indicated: 32.4mm
